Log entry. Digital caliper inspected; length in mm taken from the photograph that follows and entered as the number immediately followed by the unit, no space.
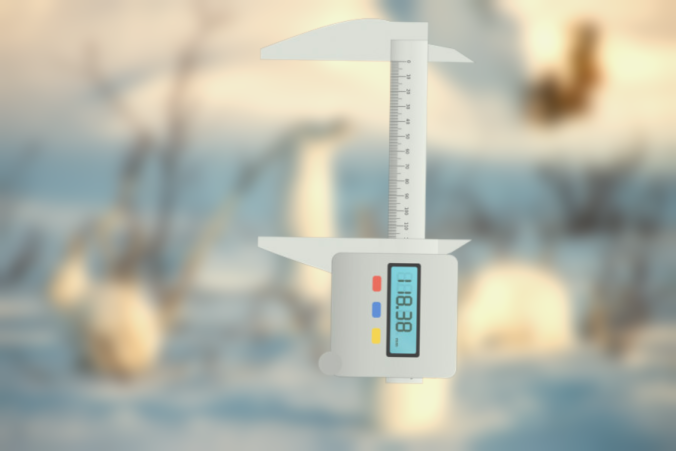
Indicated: 118.38mm
